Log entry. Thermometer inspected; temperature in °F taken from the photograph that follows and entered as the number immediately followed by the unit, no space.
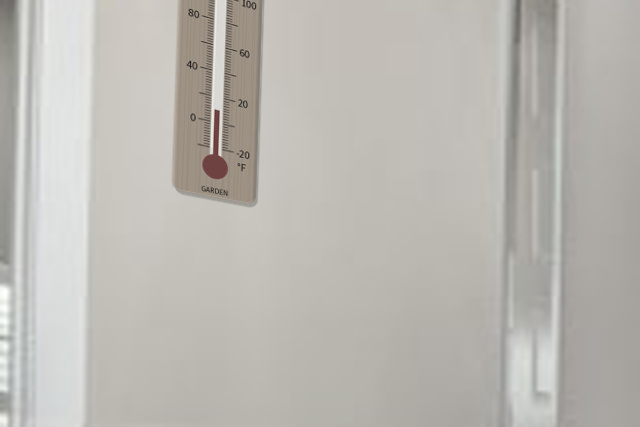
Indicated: 10°F
